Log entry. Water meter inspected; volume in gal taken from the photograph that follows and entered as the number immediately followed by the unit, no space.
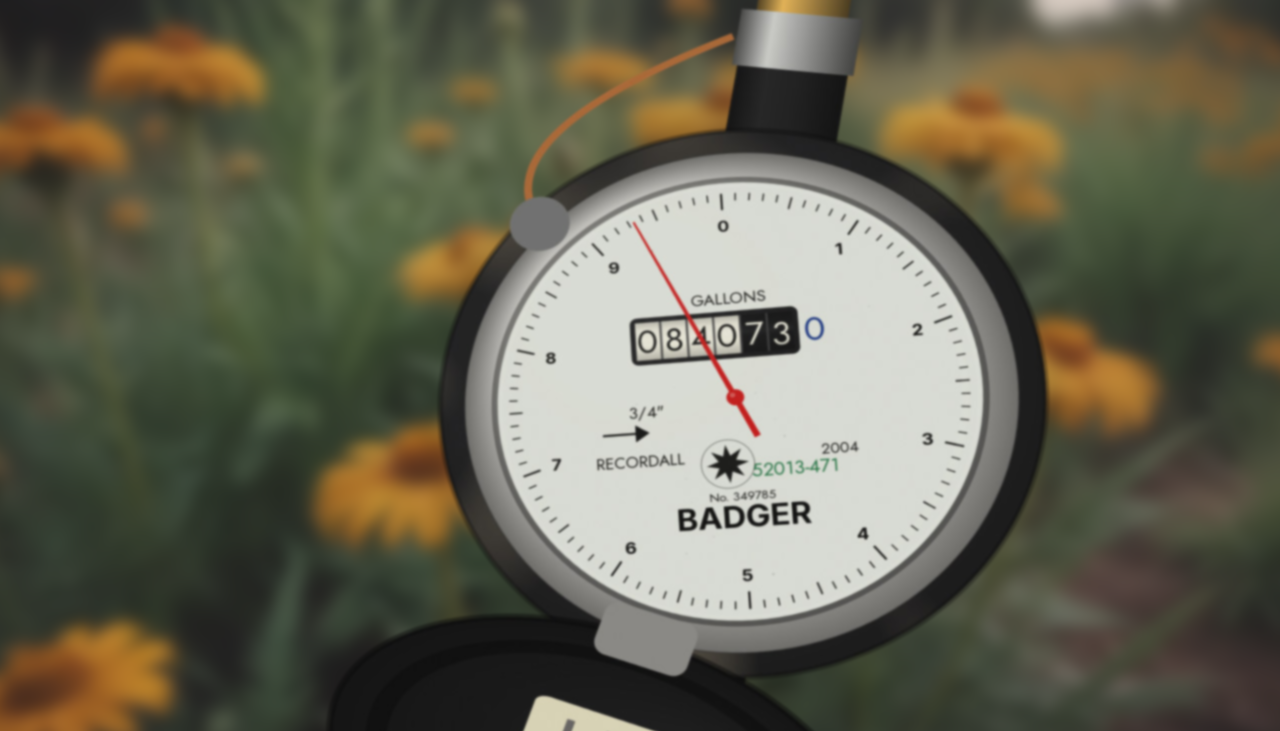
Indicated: 840729.3gal
